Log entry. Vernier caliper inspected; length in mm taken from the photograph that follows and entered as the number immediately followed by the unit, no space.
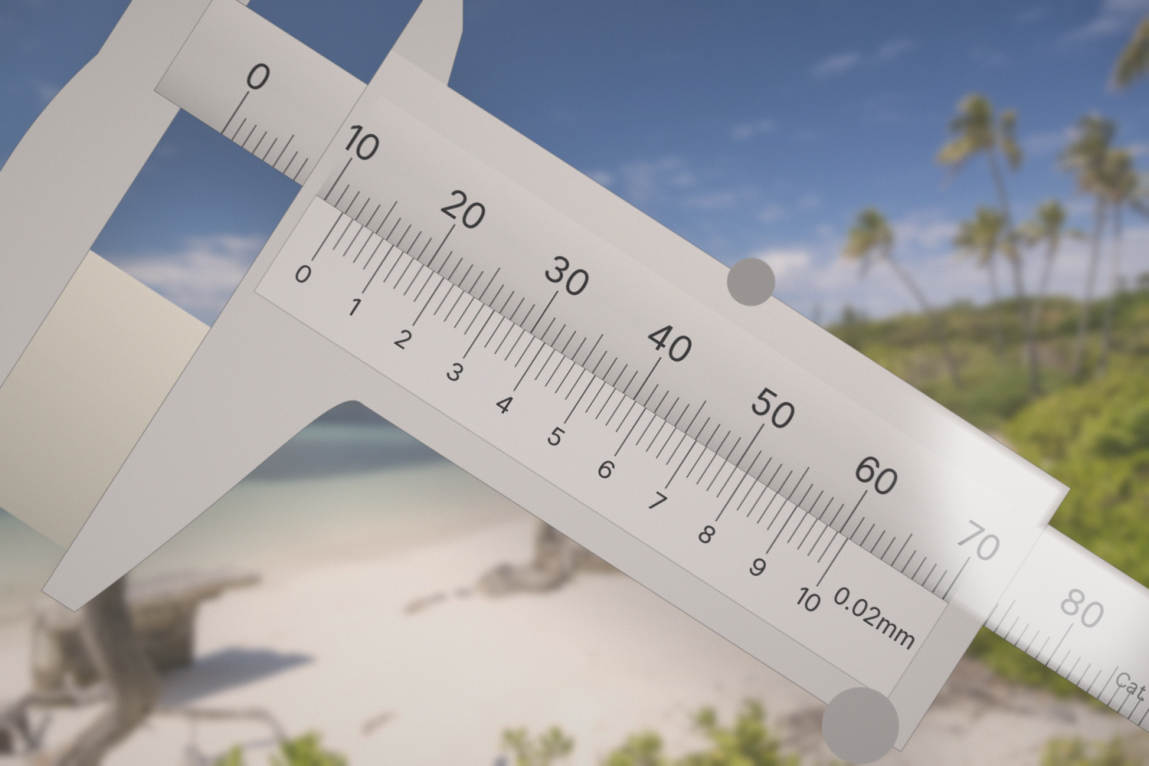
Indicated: 11.8mm
